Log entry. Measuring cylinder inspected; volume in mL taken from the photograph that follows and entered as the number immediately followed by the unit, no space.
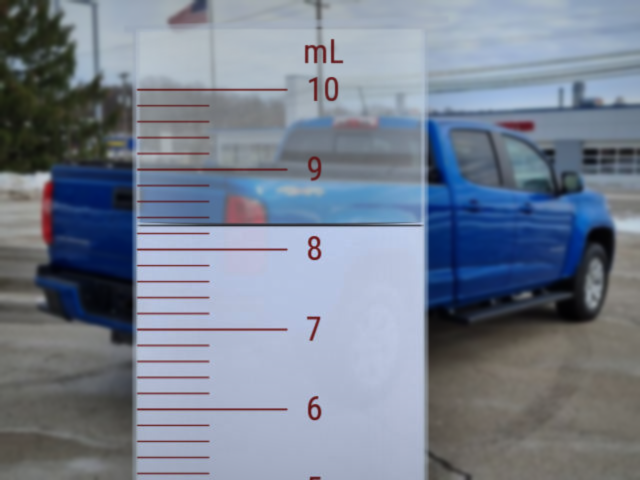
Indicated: 8.3mL
